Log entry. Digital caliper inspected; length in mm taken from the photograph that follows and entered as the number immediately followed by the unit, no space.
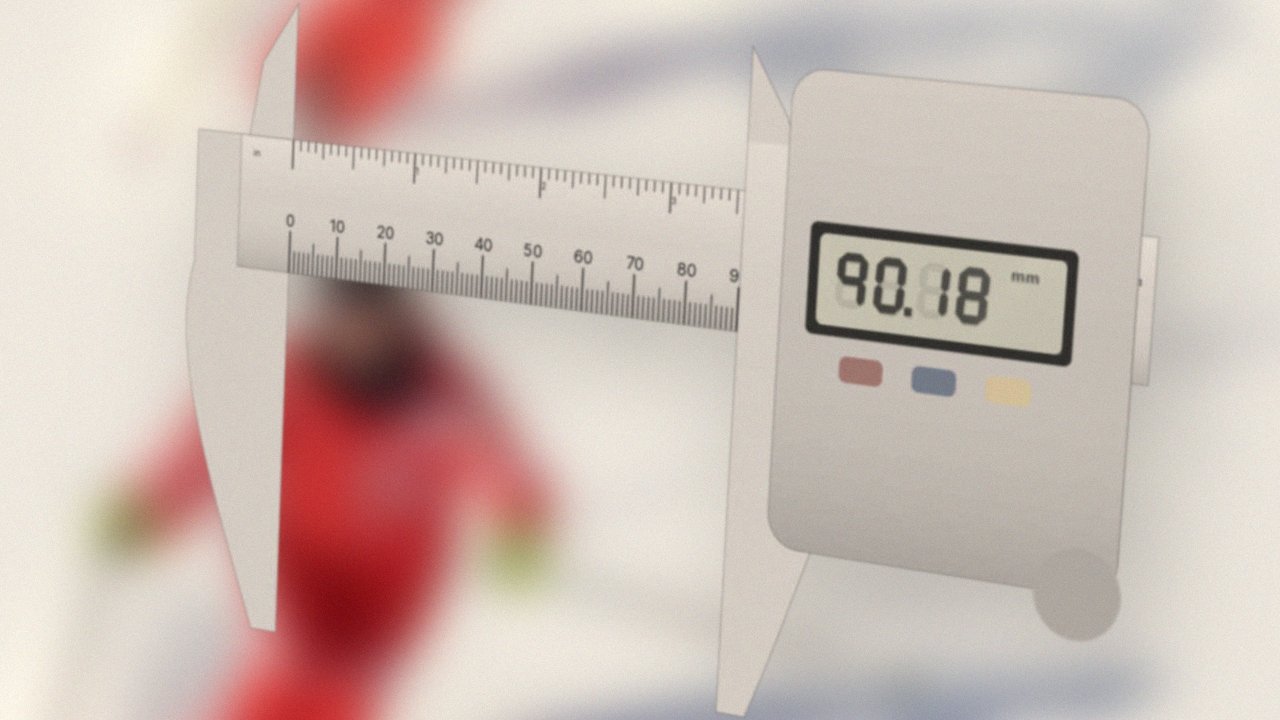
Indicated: 90.18mm
